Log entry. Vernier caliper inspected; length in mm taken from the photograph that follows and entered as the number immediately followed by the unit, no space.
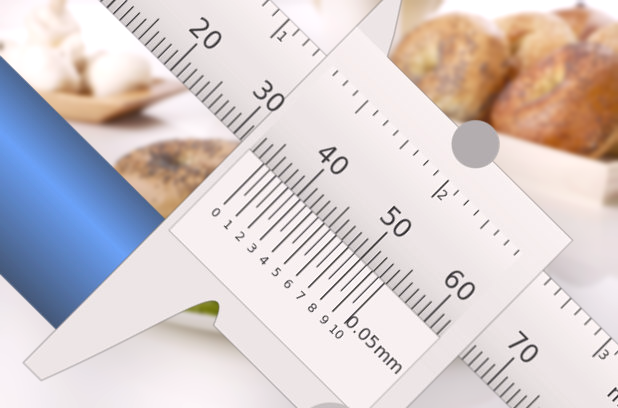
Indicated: 34.8mm
